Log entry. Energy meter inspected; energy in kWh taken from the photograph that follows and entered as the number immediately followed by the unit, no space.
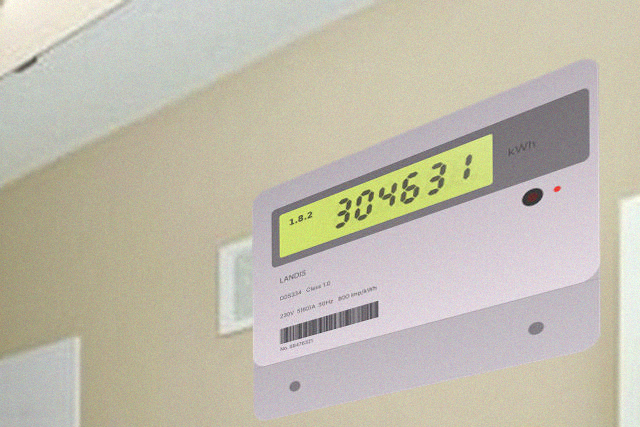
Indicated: 304631kWh
